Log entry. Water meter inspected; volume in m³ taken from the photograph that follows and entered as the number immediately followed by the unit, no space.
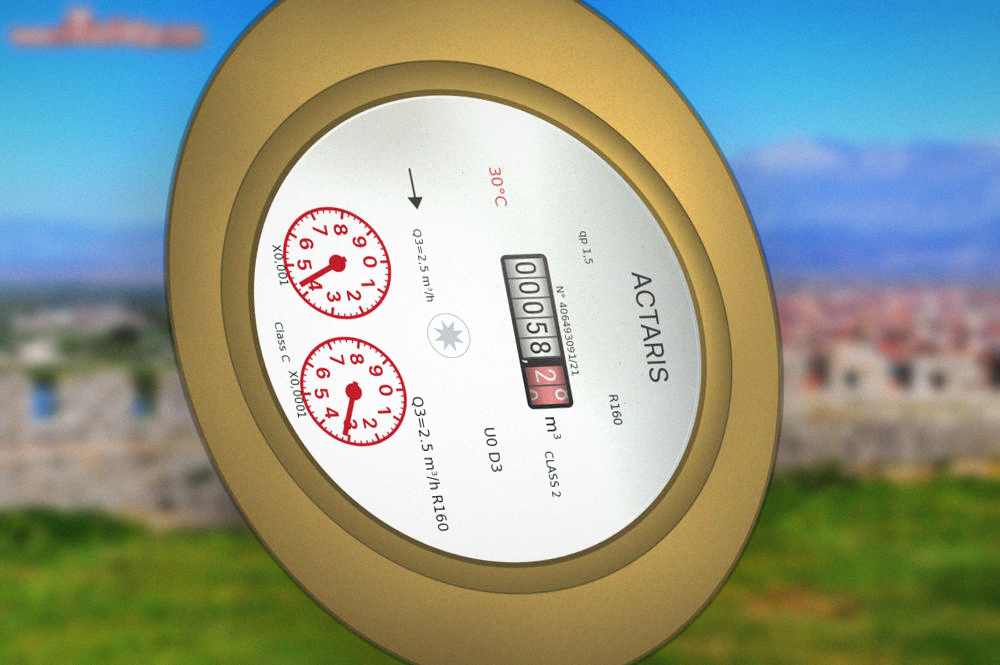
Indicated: 58.2843m³
